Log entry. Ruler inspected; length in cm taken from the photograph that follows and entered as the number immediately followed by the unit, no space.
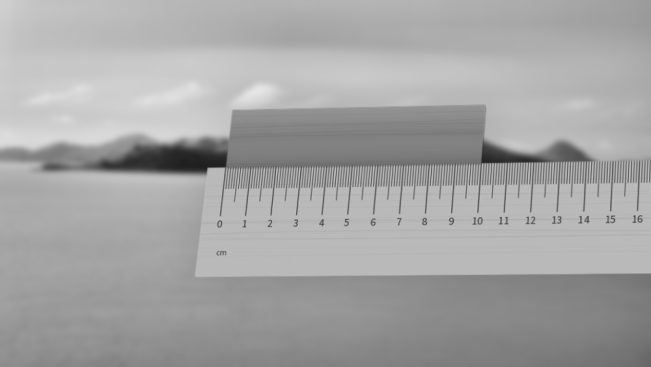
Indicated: 10cm
